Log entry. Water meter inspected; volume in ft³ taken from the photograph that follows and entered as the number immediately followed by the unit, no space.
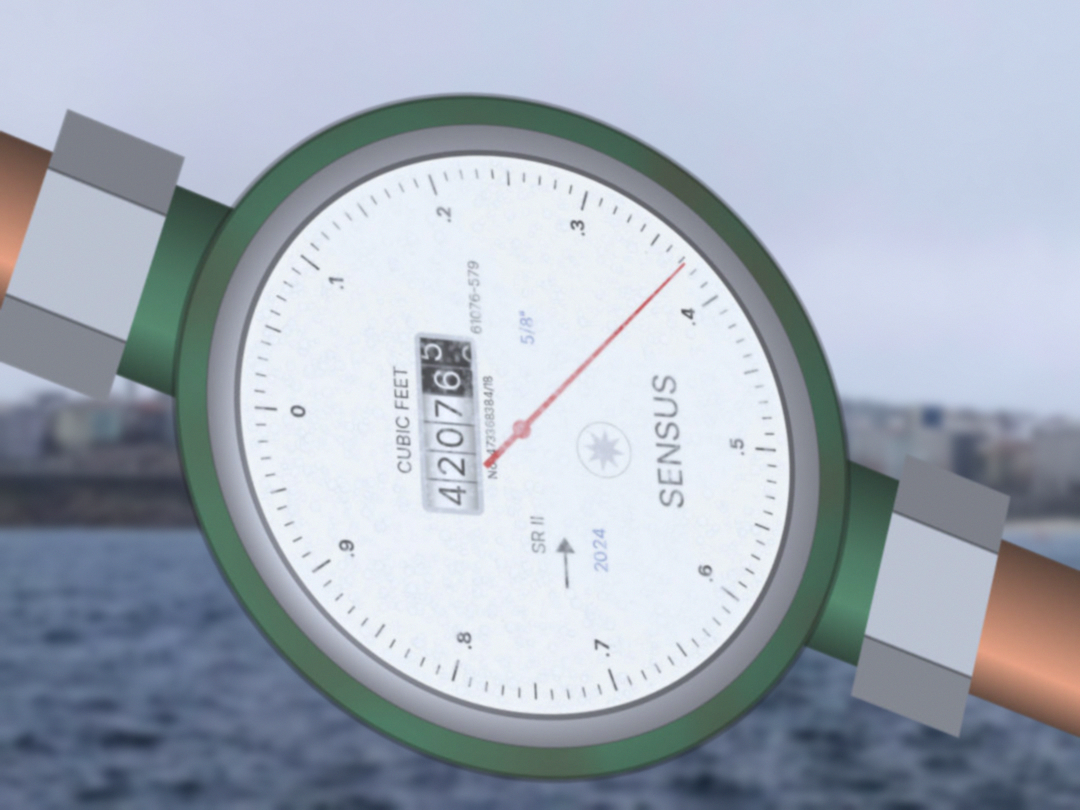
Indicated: 420765.37ft³
